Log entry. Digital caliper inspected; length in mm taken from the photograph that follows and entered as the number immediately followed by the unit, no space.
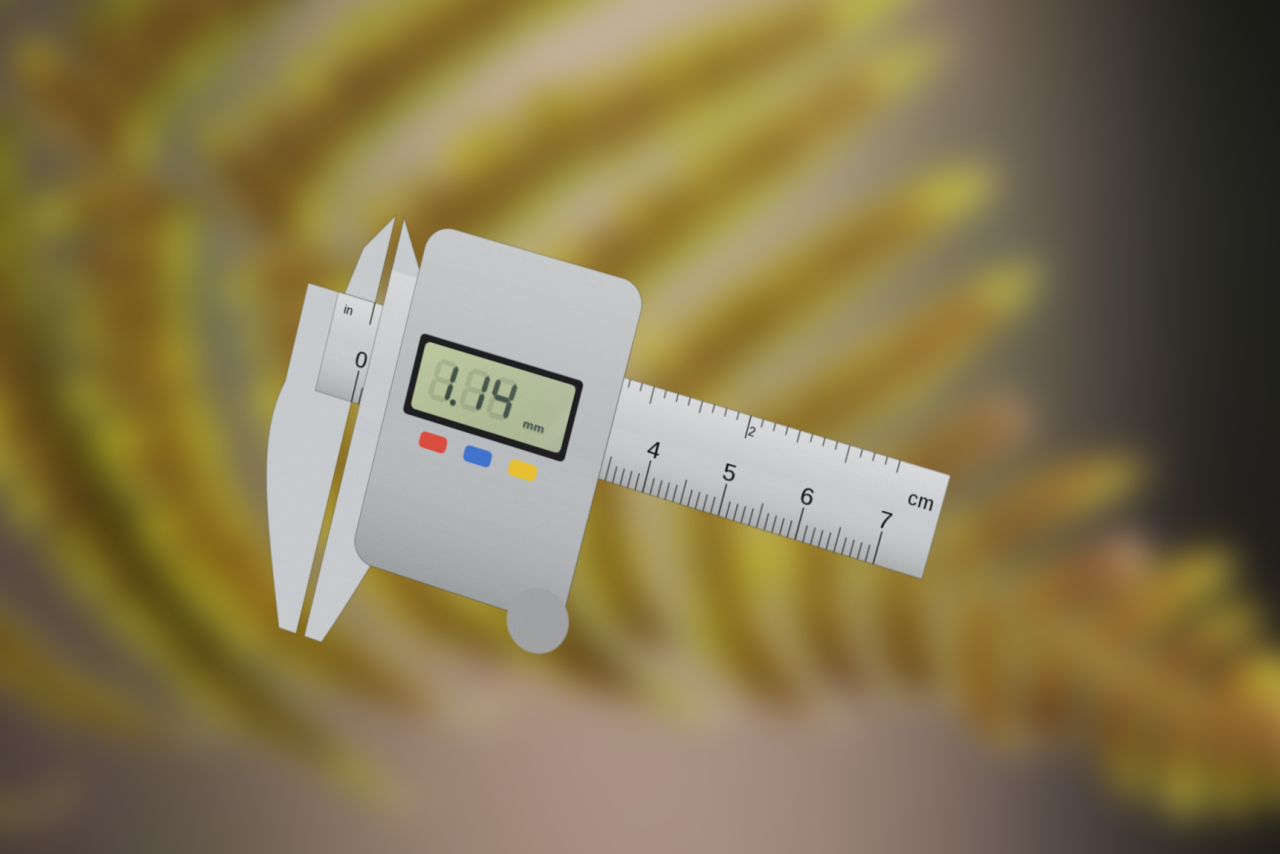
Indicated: 1.14mm
